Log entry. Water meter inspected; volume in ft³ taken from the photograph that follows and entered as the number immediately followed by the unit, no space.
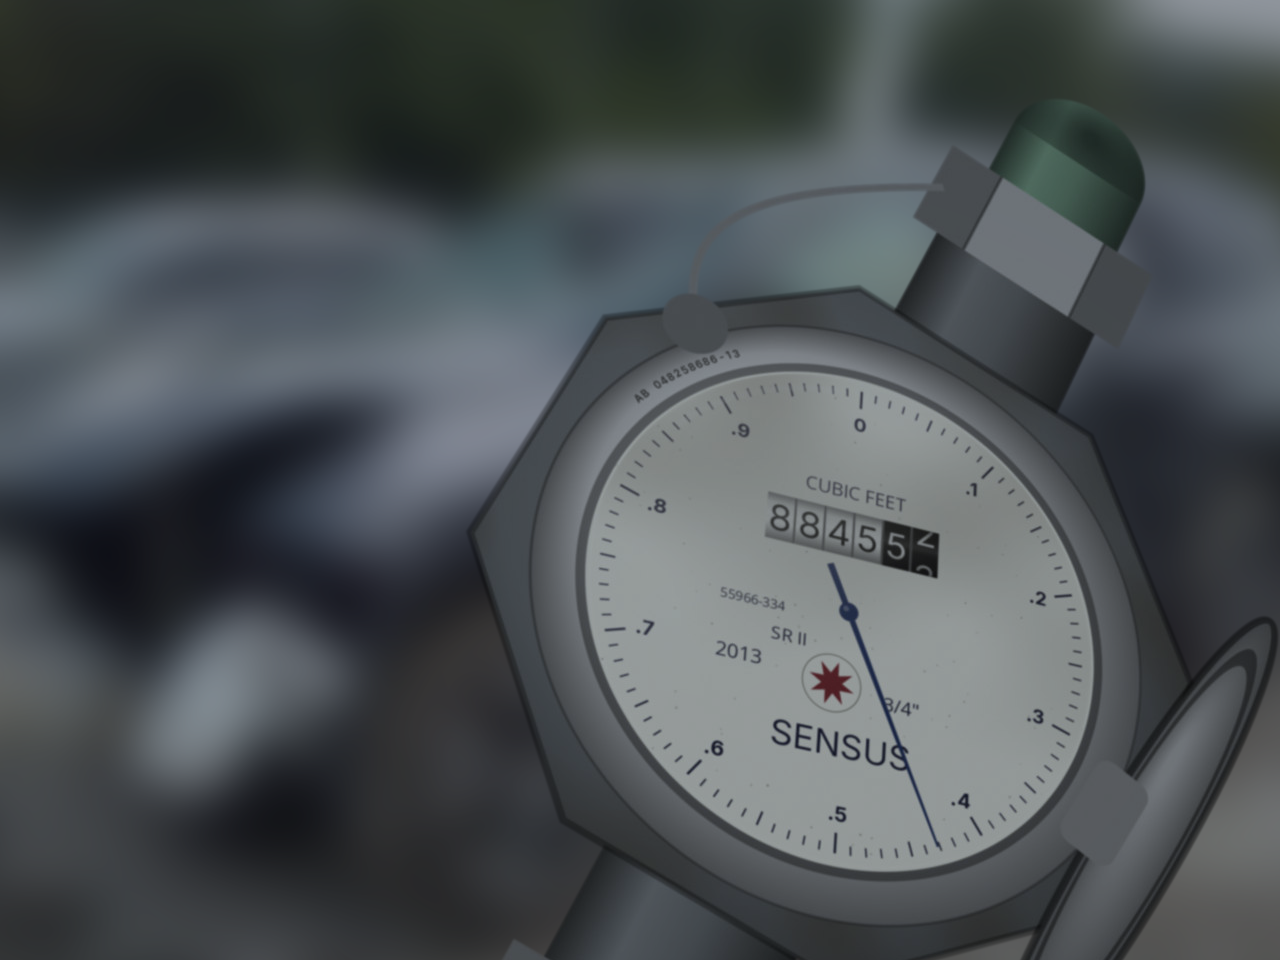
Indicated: 884552.43ft³
